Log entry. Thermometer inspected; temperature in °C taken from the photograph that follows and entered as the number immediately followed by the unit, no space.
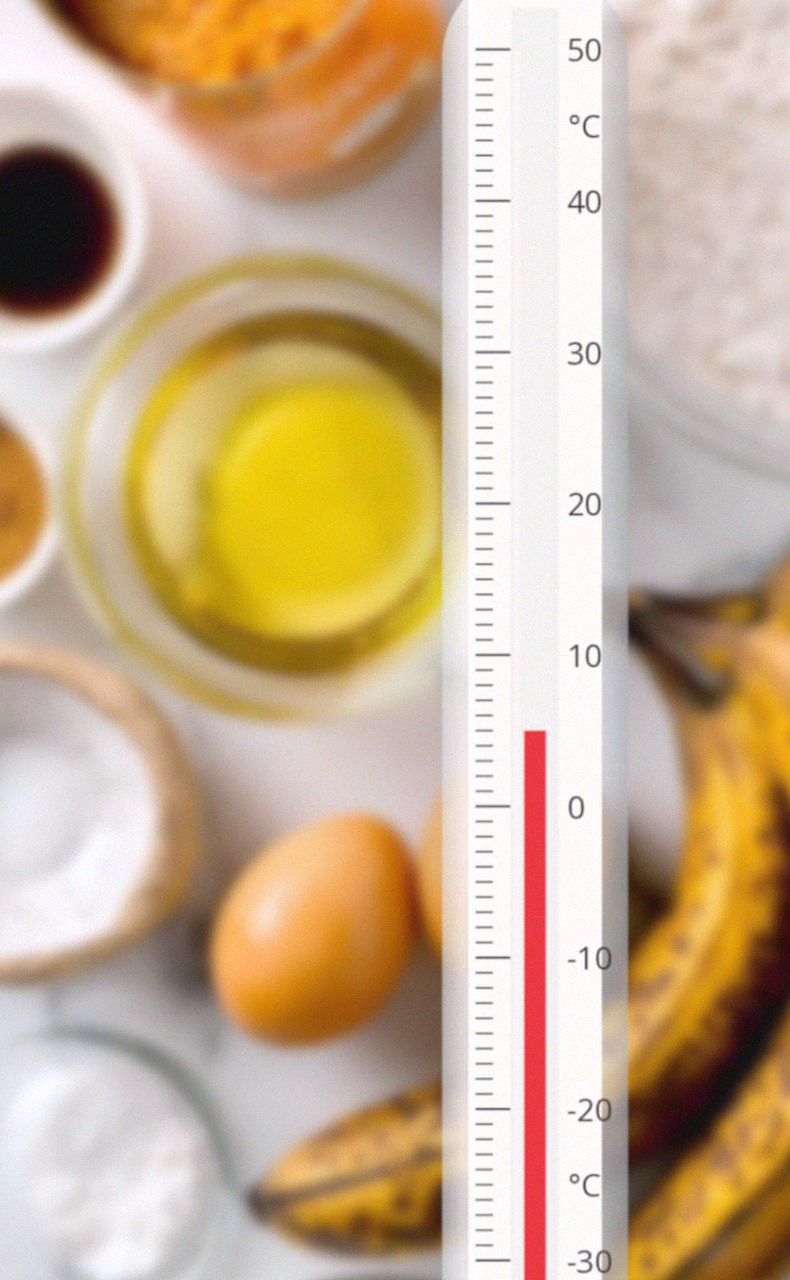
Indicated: 5°C
